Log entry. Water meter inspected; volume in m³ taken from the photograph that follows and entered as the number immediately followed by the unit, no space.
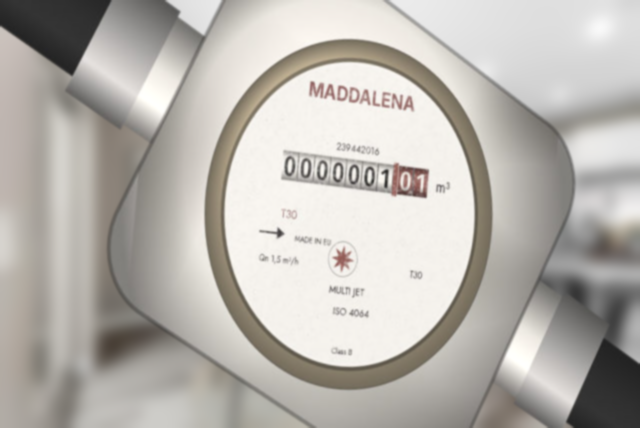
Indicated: 1.01m³
